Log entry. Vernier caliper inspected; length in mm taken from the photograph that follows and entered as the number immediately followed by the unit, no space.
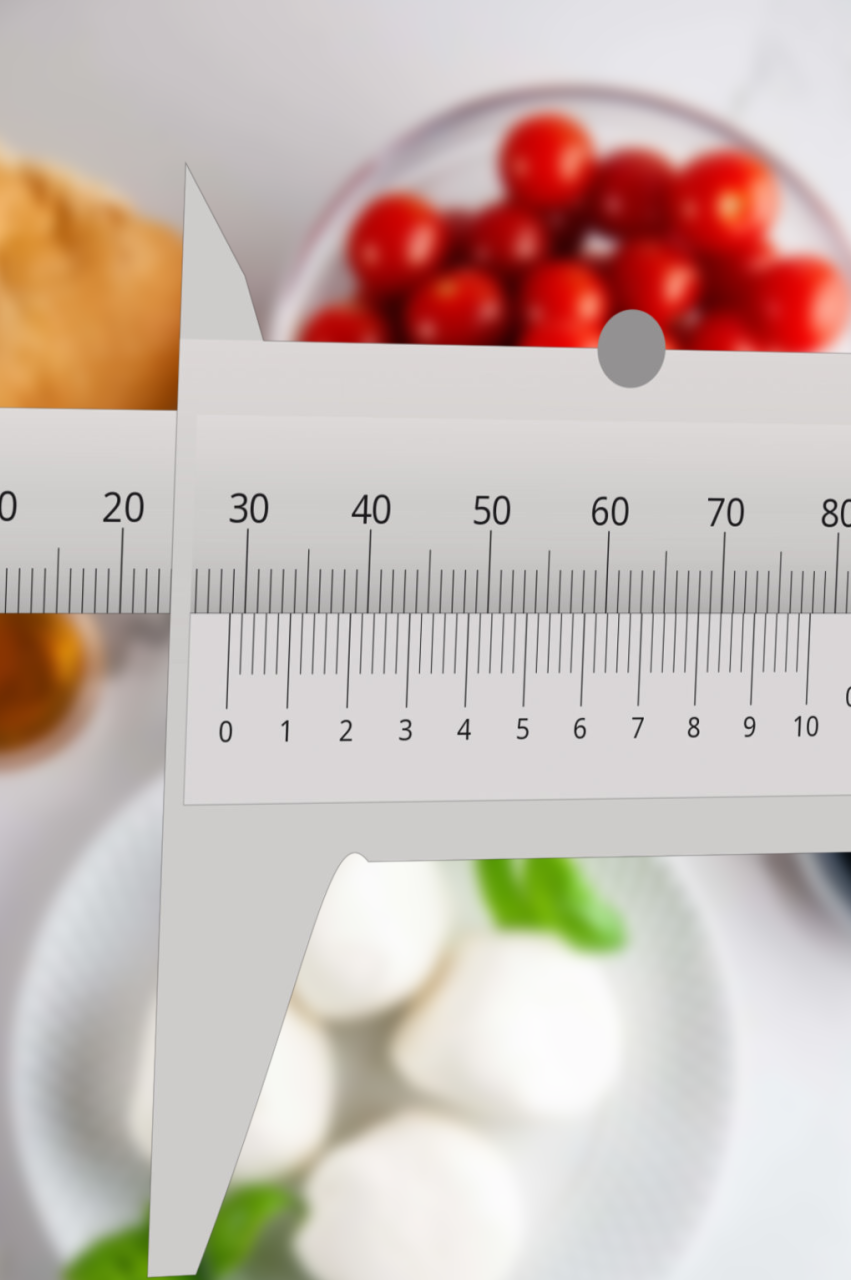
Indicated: 28.8mm
